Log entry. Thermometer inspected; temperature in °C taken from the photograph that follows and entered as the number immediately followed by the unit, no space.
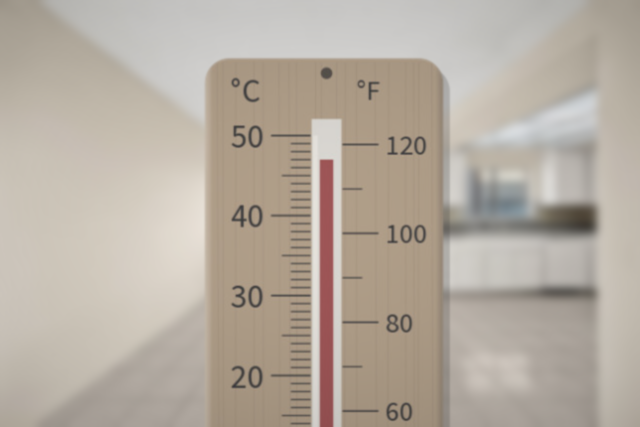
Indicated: 47°C
